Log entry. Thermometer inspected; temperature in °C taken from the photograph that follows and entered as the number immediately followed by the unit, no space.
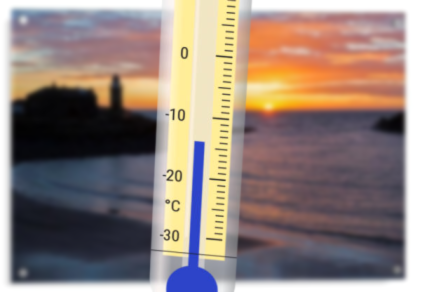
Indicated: -14°C
